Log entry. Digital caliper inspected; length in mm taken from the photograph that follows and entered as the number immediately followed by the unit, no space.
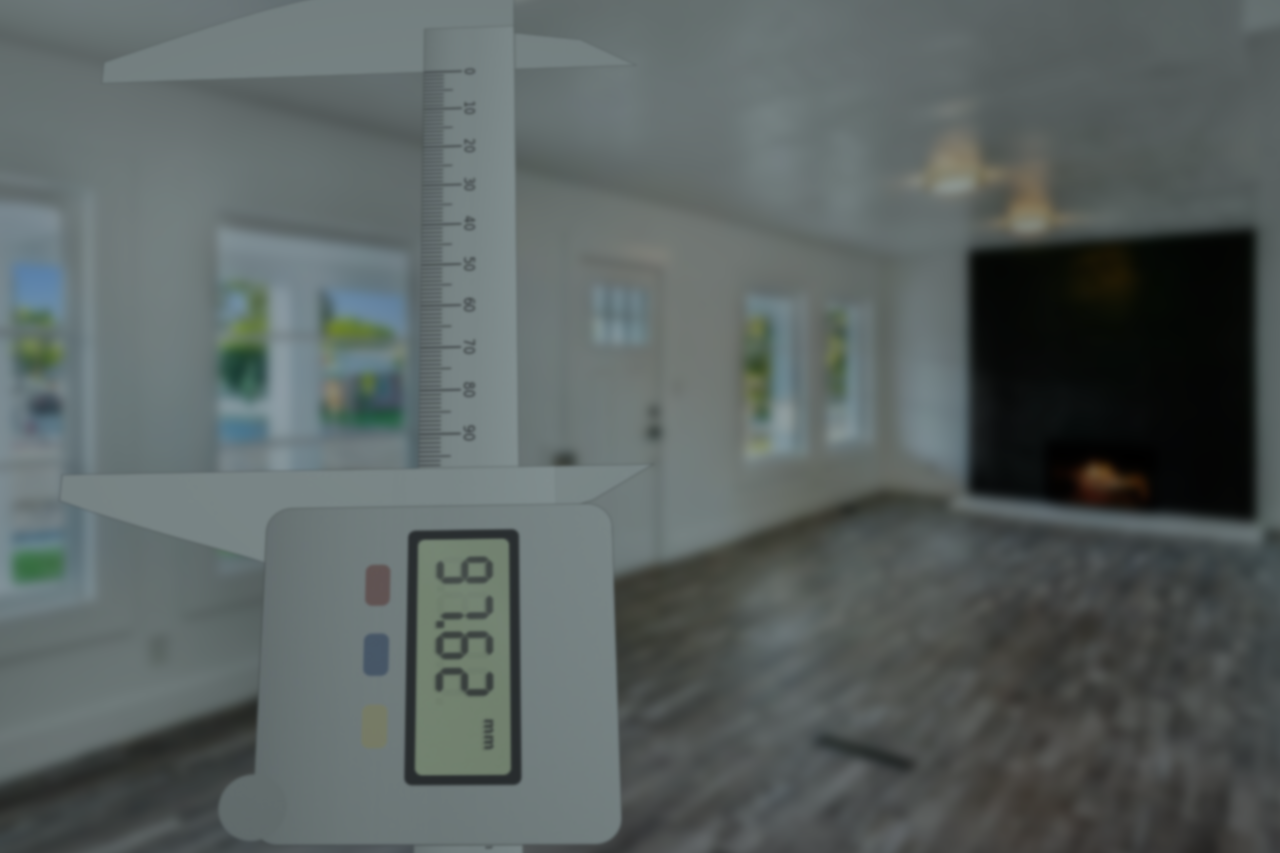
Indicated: 97.62mm
